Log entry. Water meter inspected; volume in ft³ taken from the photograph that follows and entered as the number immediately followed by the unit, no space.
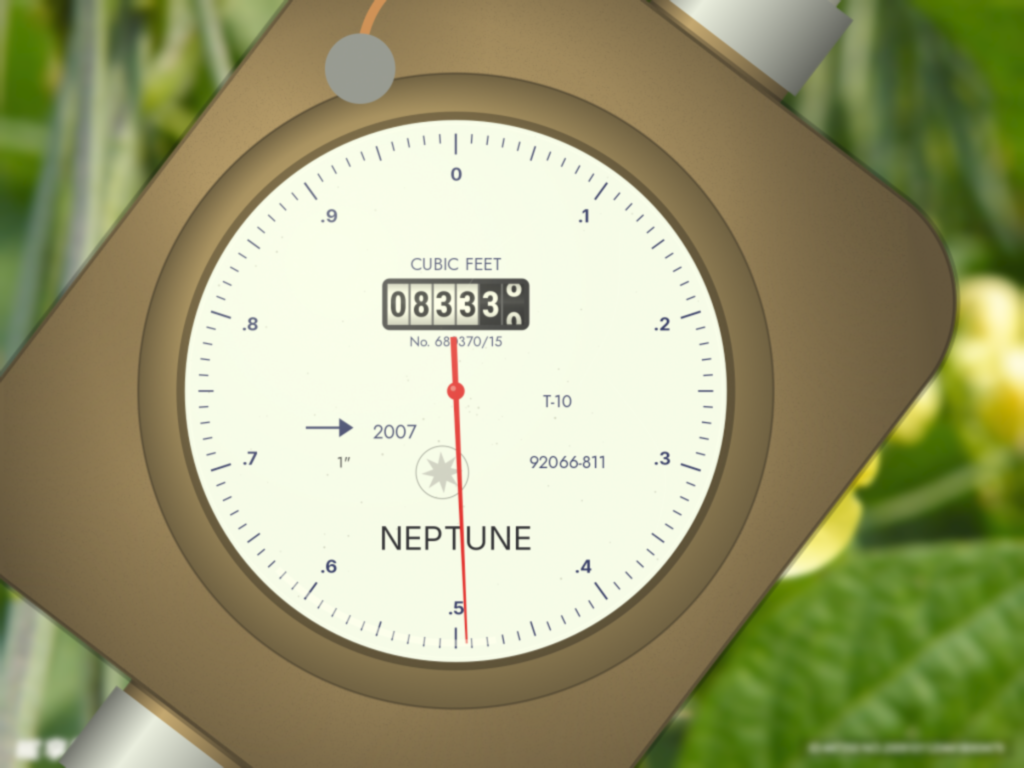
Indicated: 83338.49ft³
